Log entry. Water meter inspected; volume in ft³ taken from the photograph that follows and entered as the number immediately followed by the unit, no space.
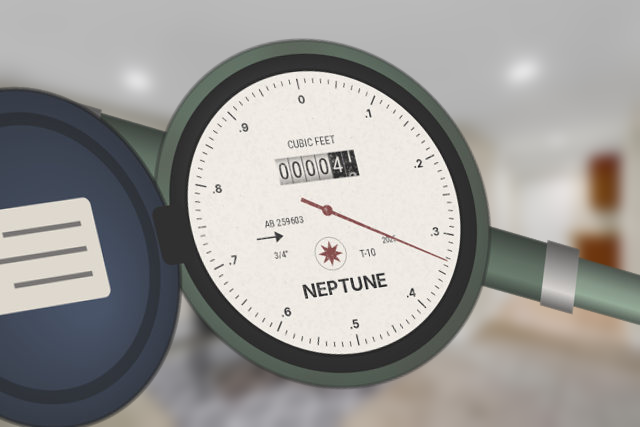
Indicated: 41.33ft³
